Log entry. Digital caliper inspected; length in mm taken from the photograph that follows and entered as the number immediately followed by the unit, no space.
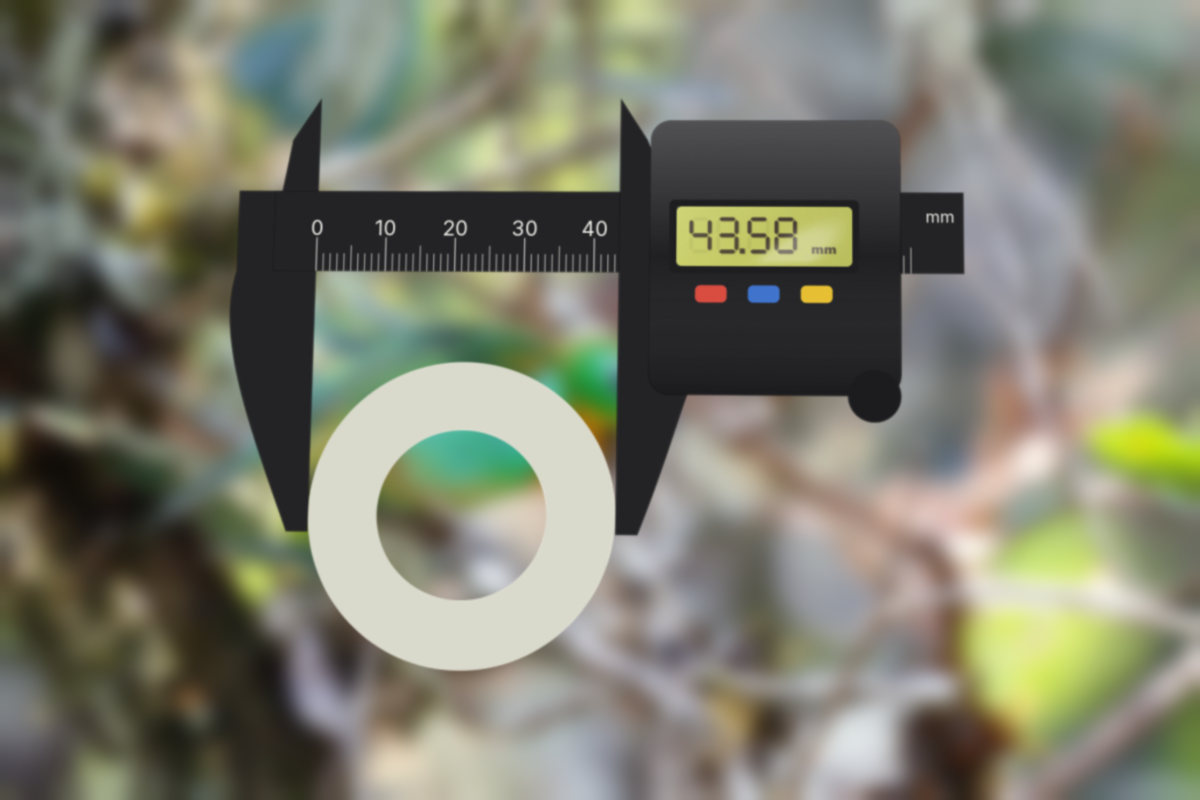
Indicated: 43.58mm
